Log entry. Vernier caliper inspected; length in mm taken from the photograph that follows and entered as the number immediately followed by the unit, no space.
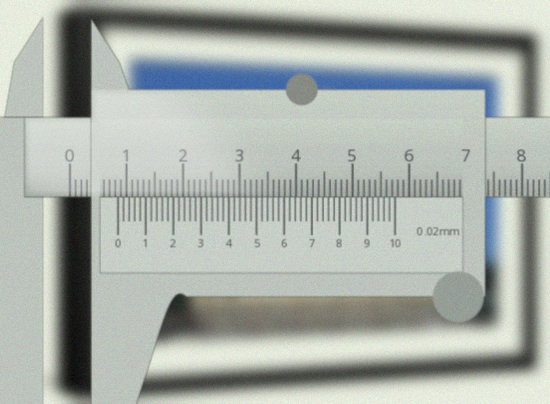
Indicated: 8.5mm
